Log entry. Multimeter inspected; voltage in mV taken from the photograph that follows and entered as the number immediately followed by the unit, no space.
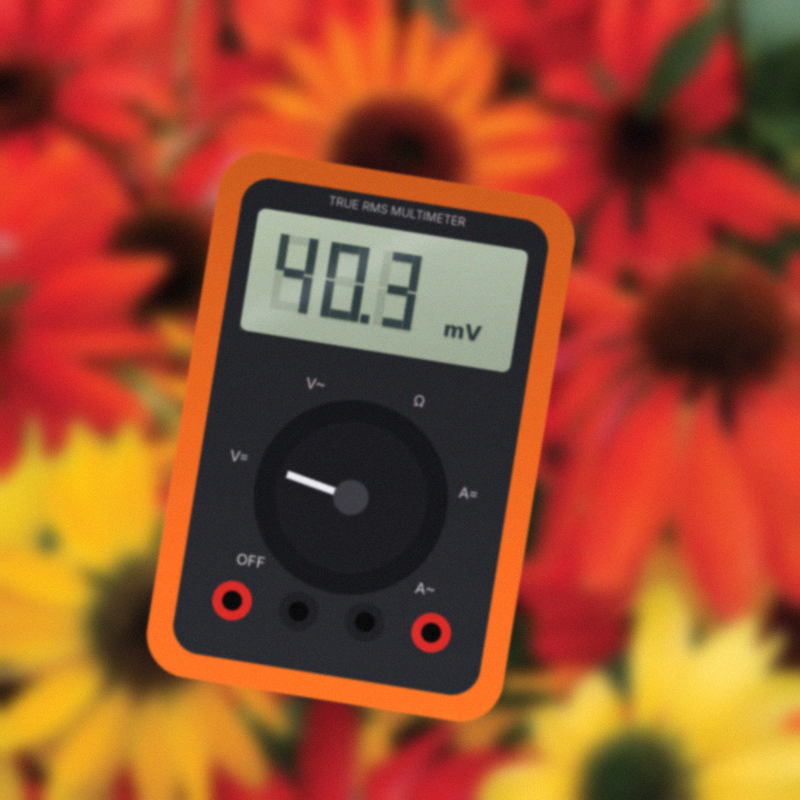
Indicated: 40.3mV
